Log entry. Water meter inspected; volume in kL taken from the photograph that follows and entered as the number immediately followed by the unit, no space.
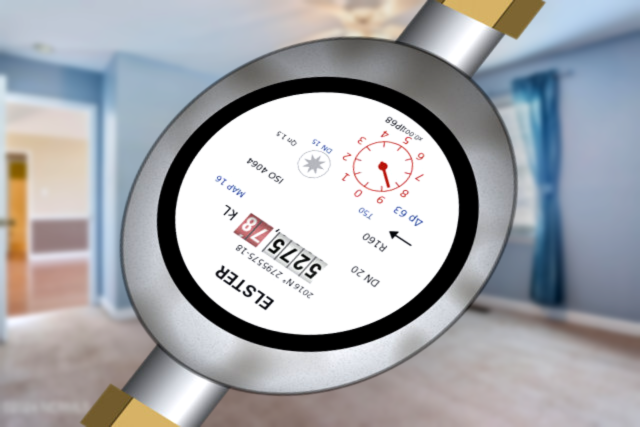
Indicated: 5275.778kL
